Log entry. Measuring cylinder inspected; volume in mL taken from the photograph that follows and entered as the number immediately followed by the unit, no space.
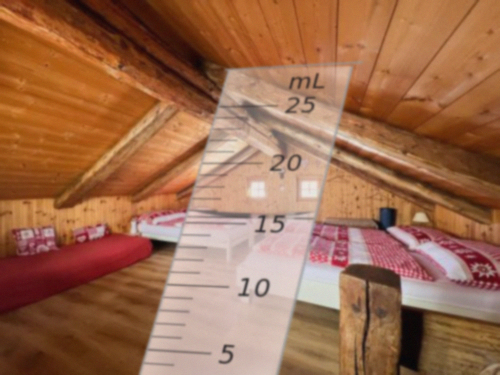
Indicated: 15.5mL
